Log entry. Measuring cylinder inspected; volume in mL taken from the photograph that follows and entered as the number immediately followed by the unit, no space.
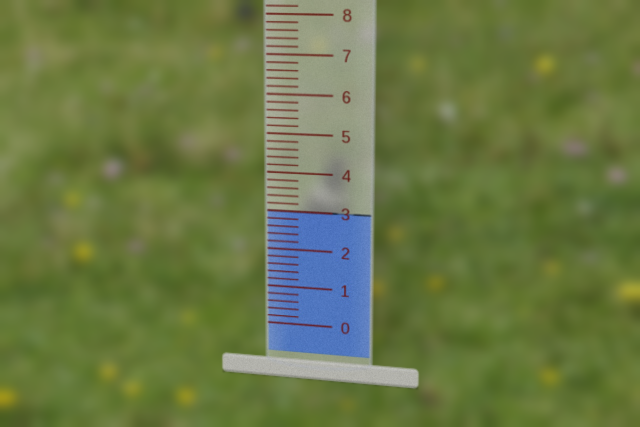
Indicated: 3mL
